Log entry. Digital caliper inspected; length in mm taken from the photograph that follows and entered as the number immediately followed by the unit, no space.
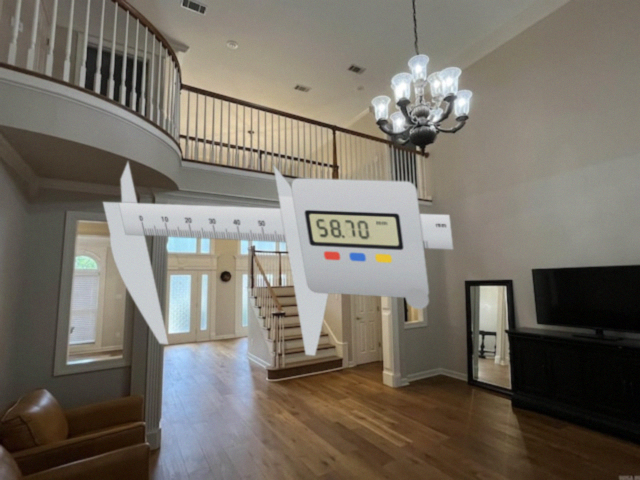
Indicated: 58.70mm
